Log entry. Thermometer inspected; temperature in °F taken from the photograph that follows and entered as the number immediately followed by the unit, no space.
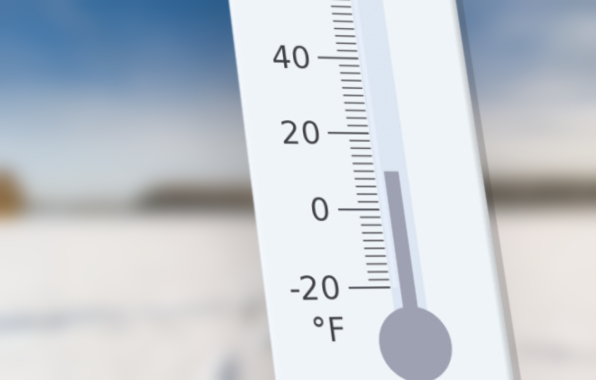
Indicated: 10°F
